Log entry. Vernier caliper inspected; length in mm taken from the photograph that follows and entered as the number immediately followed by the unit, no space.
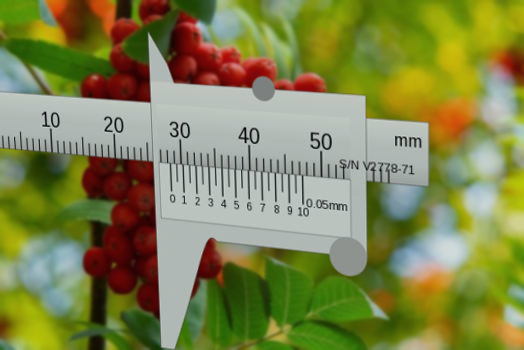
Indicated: 28.4mm
